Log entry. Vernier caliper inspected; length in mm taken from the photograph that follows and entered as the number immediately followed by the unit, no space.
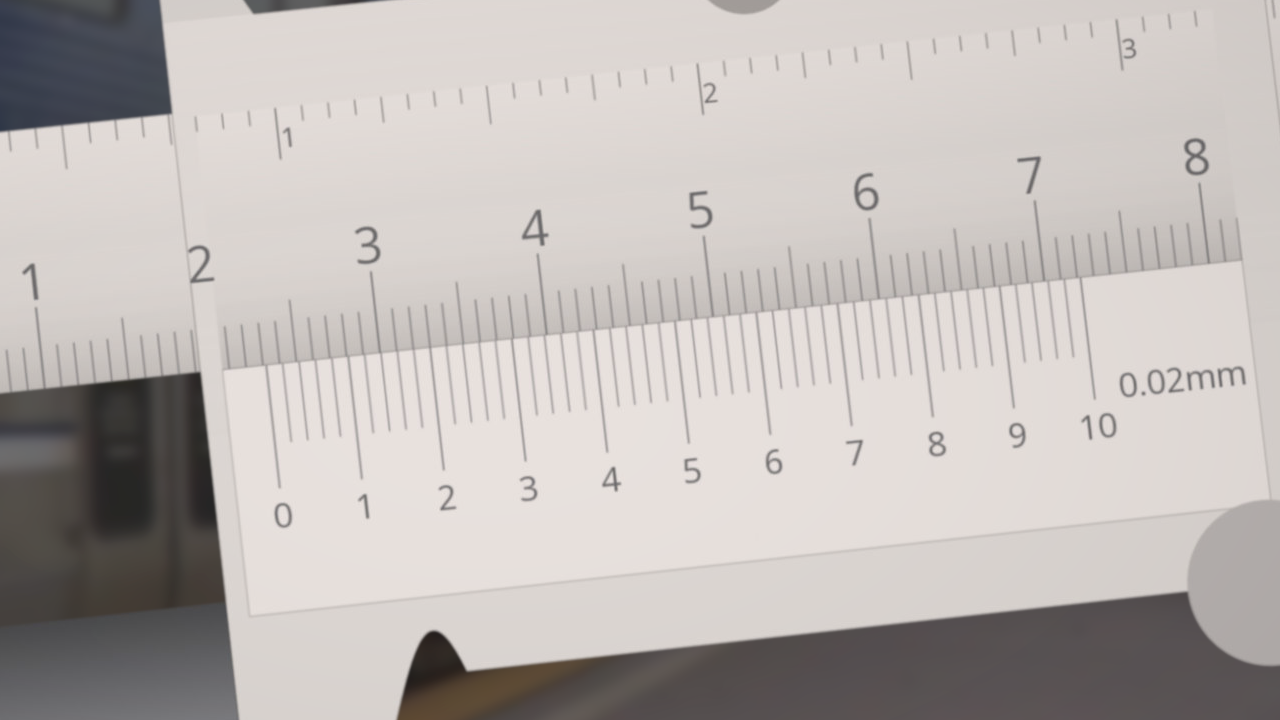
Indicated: 23.2mm
